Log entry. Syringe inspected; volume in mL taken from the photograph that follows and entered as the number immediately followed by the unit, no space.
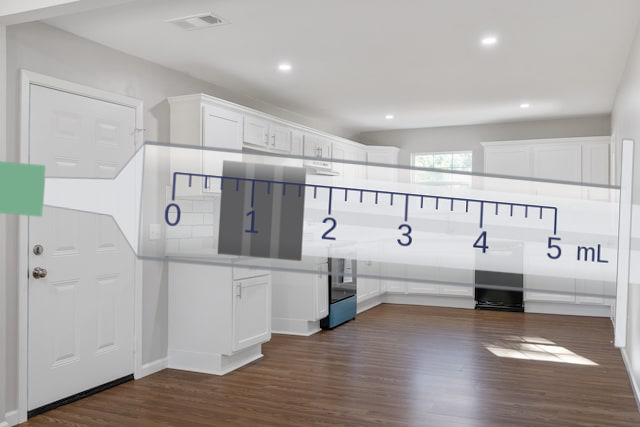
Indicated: 0.6mL
